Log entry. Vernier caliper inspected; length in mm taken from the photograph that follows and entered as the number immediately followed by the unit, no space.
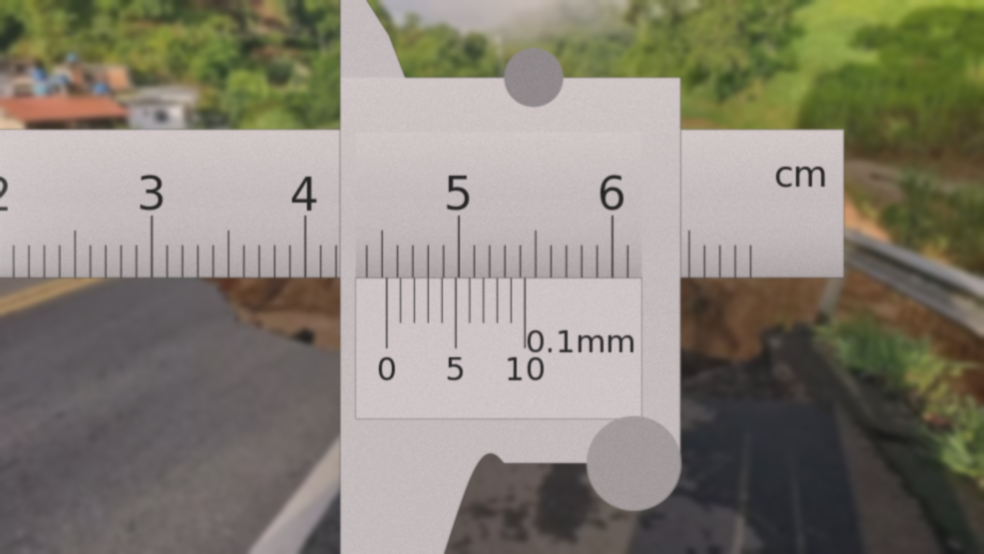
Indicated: 45.3mm
